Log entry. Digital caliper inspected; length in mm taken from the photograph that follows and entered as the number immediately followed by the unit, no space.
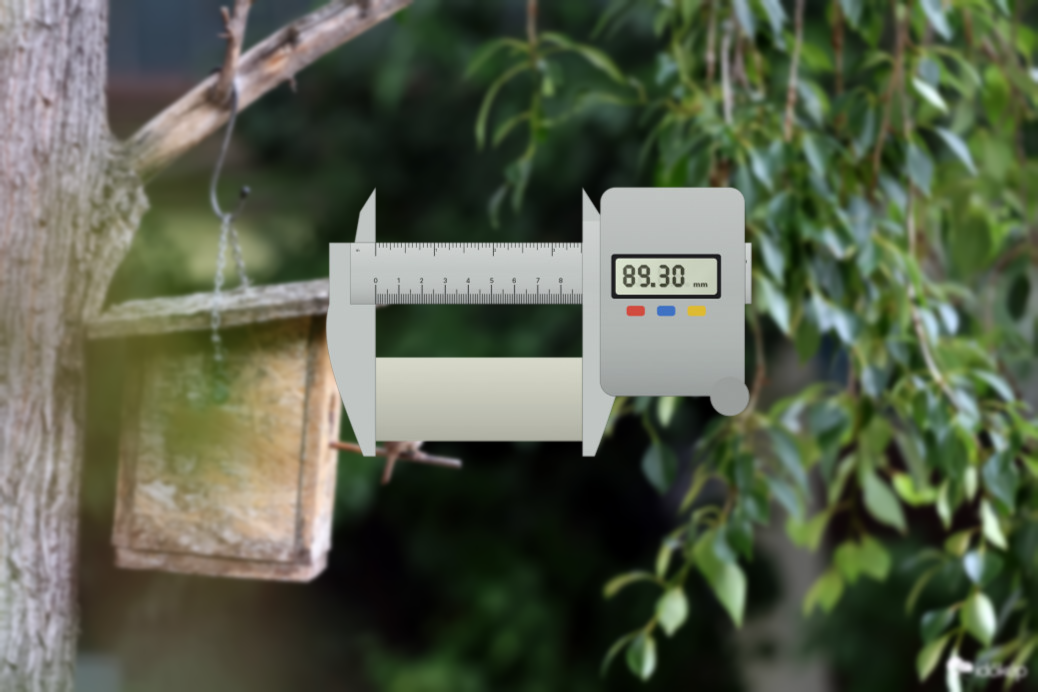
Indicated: 89.30mm
